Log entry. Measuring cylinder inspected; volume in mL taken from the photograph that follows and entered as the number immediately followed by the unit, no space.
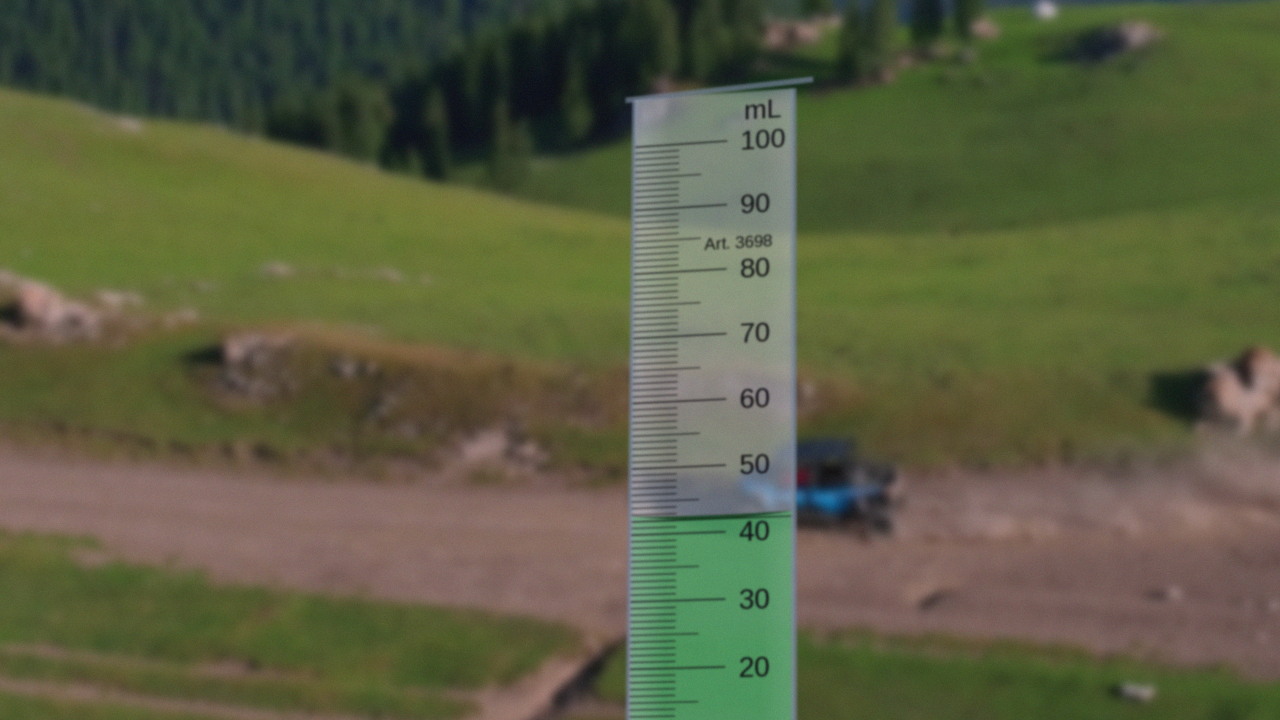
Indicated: 42mL
